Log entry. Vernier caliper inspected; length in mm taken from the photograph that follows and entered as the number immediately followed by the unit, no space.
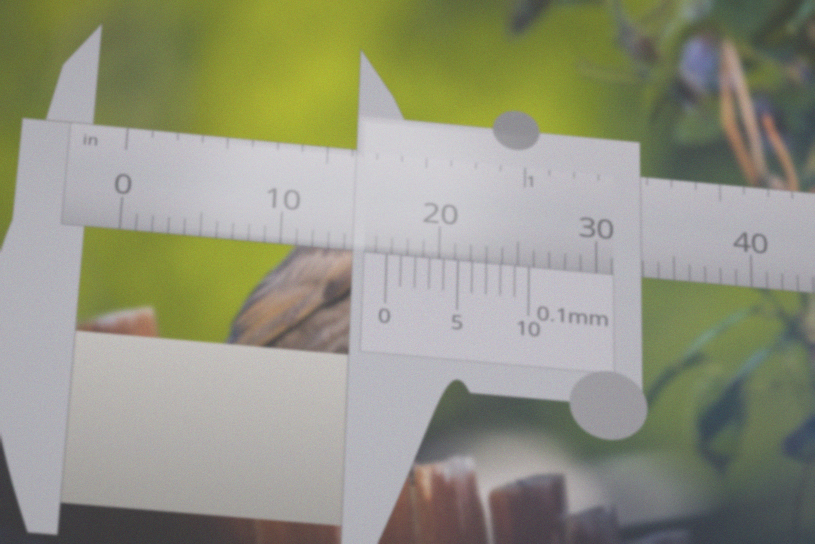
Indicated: 16.7mm
